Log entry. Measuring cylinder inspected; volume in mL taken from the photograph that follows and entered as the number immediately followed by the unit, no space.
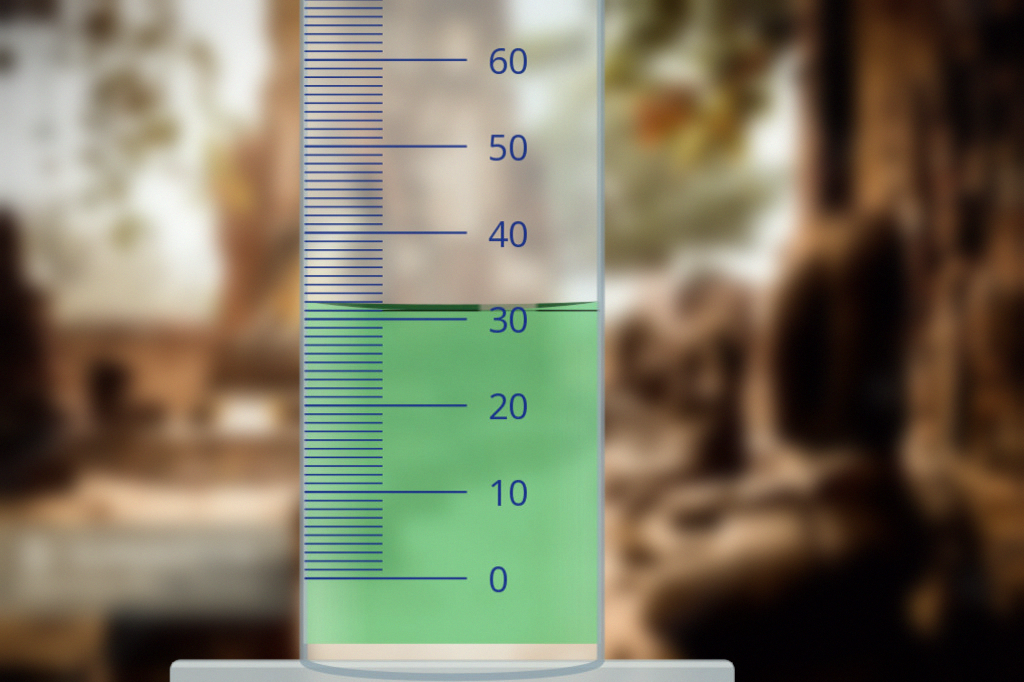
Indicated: 31mL
